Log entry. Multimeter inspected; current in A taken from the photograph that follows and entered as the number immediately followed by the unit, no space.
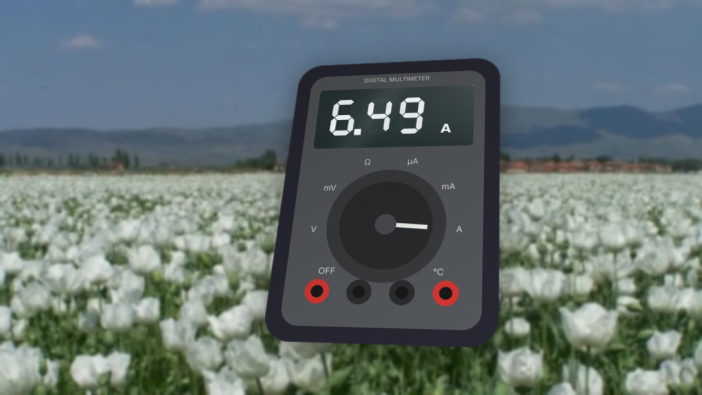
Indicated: 6.49A
